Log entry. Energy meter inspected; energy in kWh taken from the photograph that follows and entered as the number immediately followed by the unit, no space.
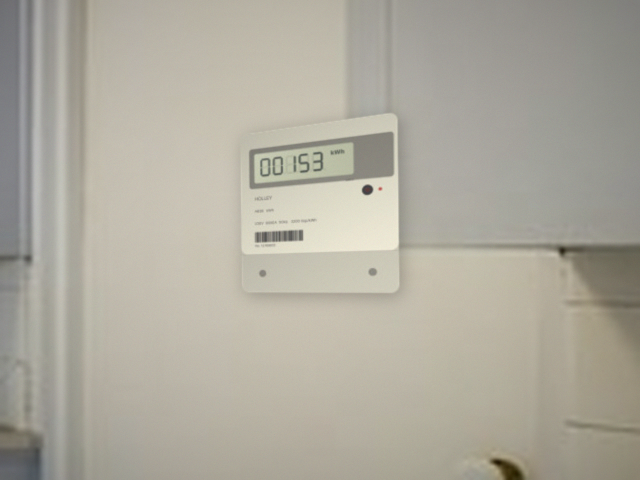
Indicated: 153kWh
